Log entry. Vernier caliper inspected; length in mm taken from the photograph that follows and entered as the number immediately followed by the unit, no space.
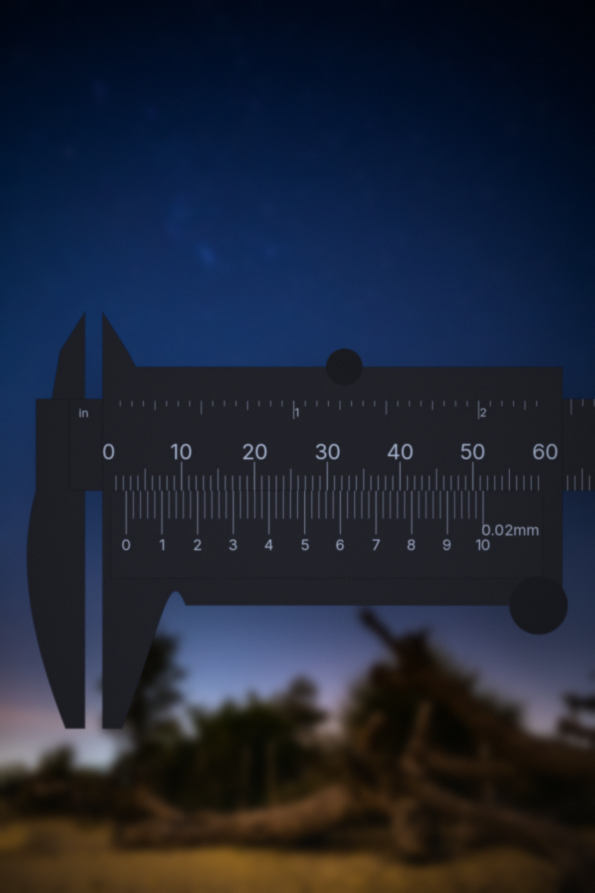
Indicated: 2.4mm
